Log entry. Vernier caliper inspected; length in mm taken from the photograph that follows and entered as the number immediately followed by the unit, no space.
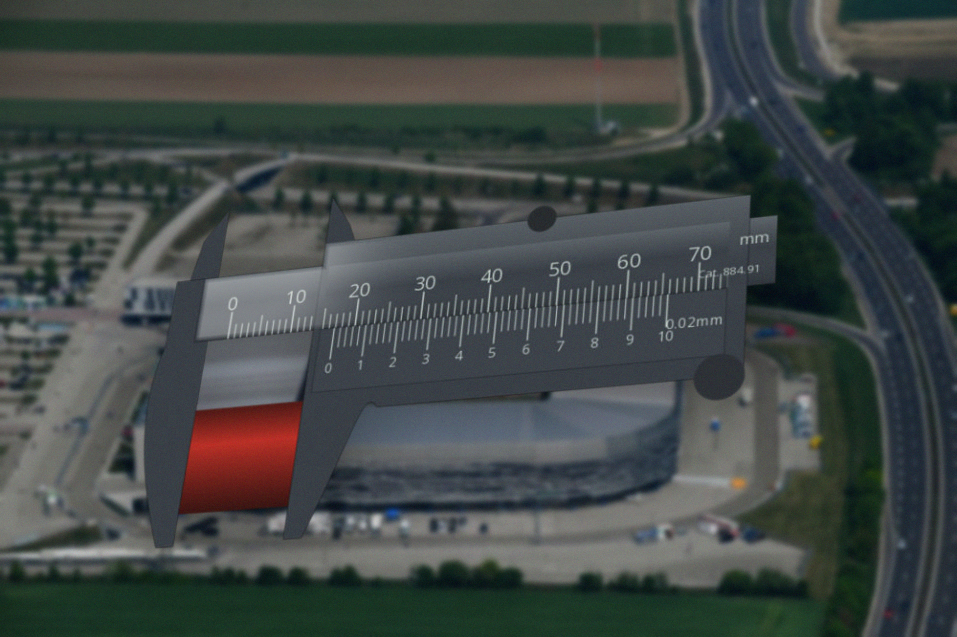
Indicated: 16.8mm
